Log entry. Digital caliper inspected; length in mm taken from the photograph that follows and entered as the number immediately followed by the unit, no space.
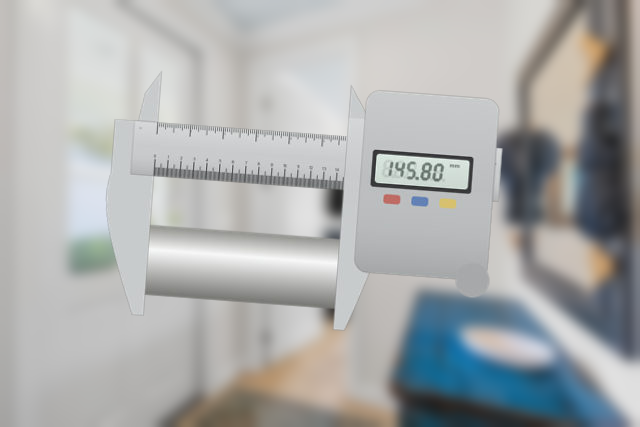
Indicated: 145.80mm
